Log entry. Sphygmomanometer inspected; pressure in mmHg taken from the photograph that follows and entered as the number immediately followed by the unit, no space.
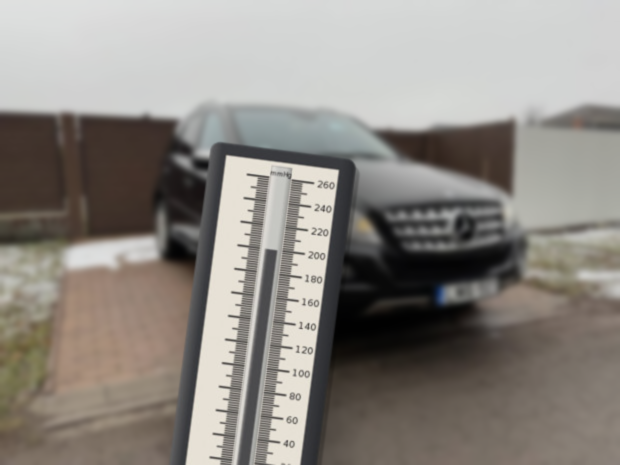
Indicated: 200mmHg
